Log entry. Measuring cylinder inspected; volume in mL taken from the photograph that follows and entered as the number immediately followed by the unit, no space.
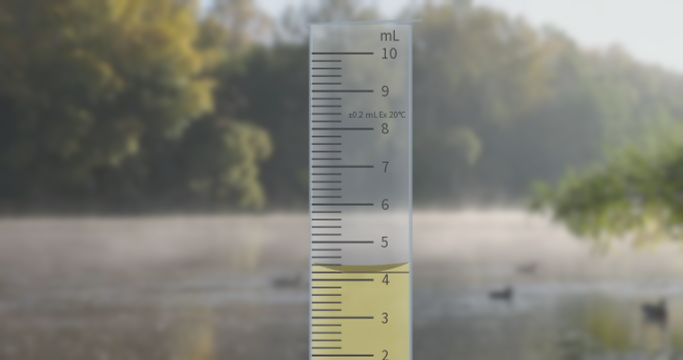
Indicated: 4.2mL
